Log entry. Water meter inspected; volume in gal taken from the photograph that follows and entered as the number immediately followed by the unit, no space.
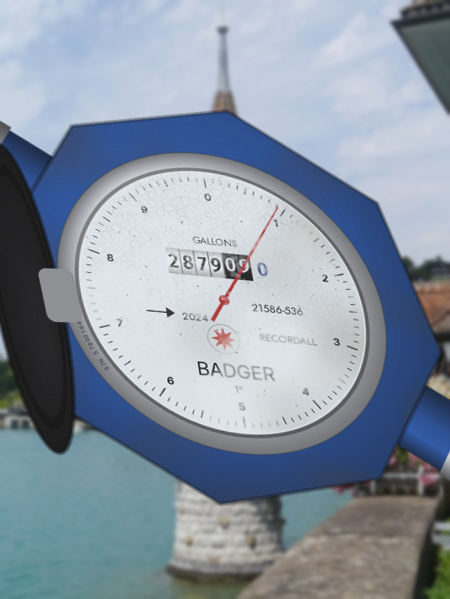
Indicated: 2879090.9gal
